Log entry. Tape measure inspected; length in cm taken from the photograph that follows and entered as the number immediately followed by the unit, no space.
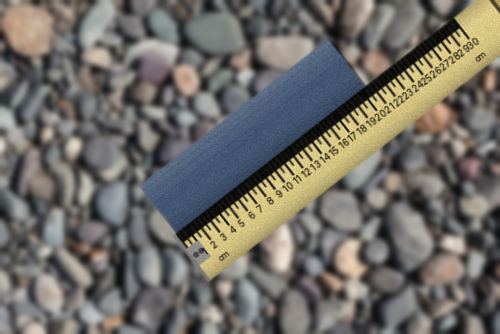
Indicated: 20.5cm
